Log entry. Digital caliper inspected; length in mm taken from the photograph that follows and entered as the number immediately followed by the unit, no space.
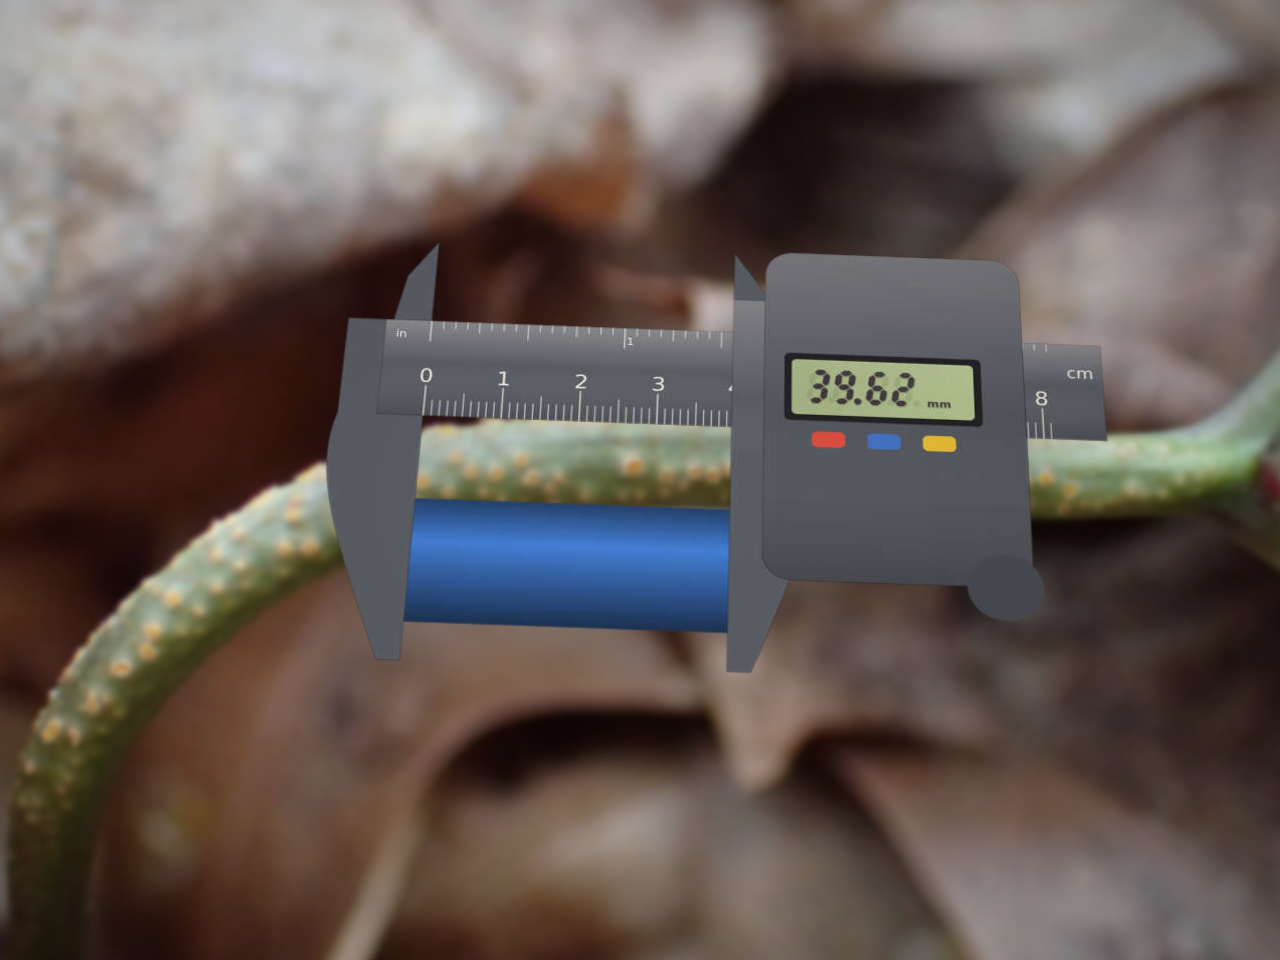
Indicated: 39.62mm
